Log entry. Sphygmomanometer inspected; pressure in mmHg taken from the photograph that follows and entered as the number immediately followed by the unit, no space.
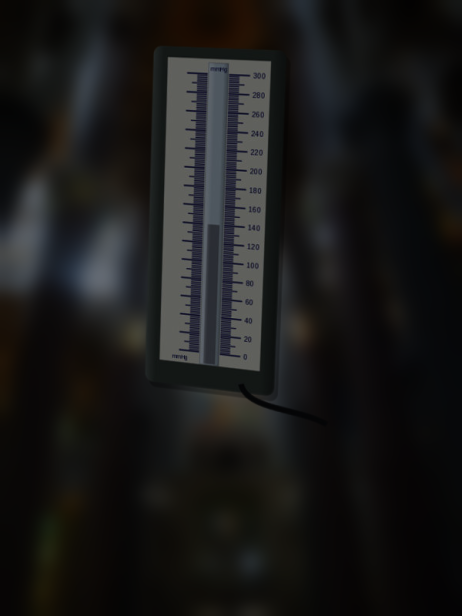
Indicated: 140mmHg
